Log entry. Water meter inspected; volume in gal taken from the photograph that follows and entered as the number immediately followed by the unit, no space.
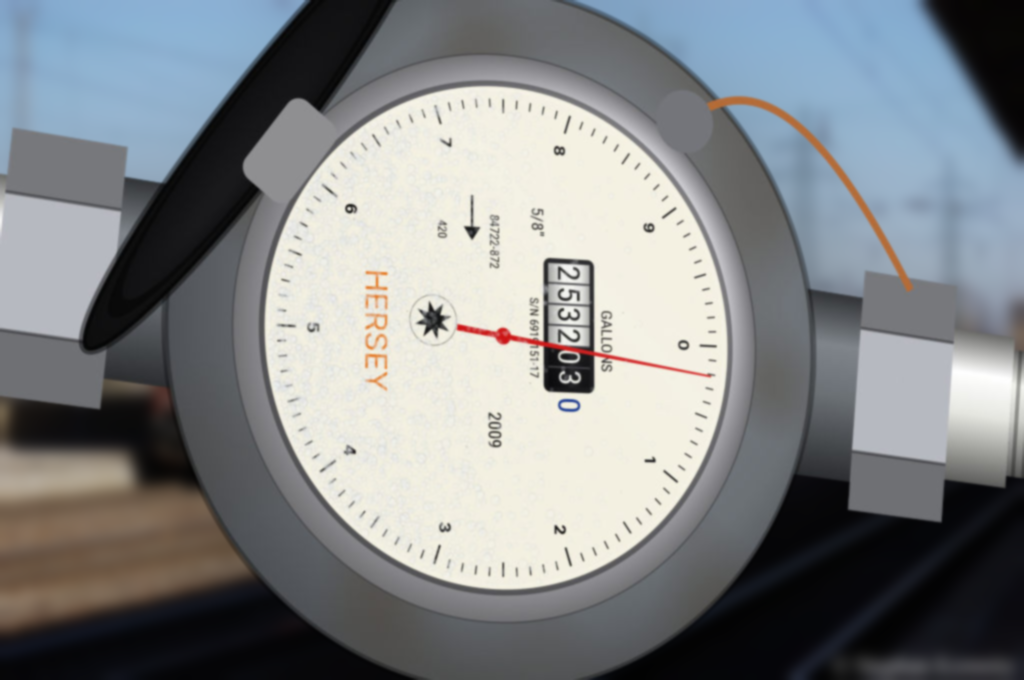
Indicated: 2532030.2gal
